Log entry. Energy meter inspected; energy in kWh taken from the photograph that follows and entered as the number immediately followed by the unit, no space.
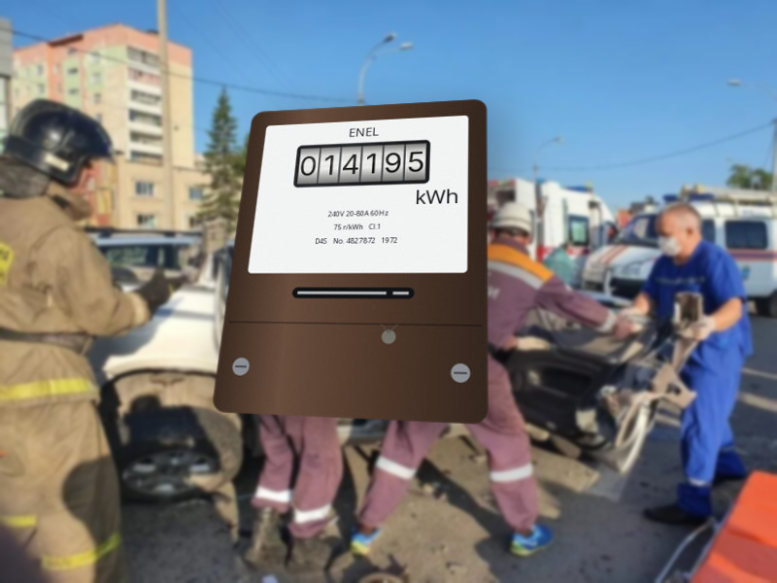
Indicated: 14195kWh
